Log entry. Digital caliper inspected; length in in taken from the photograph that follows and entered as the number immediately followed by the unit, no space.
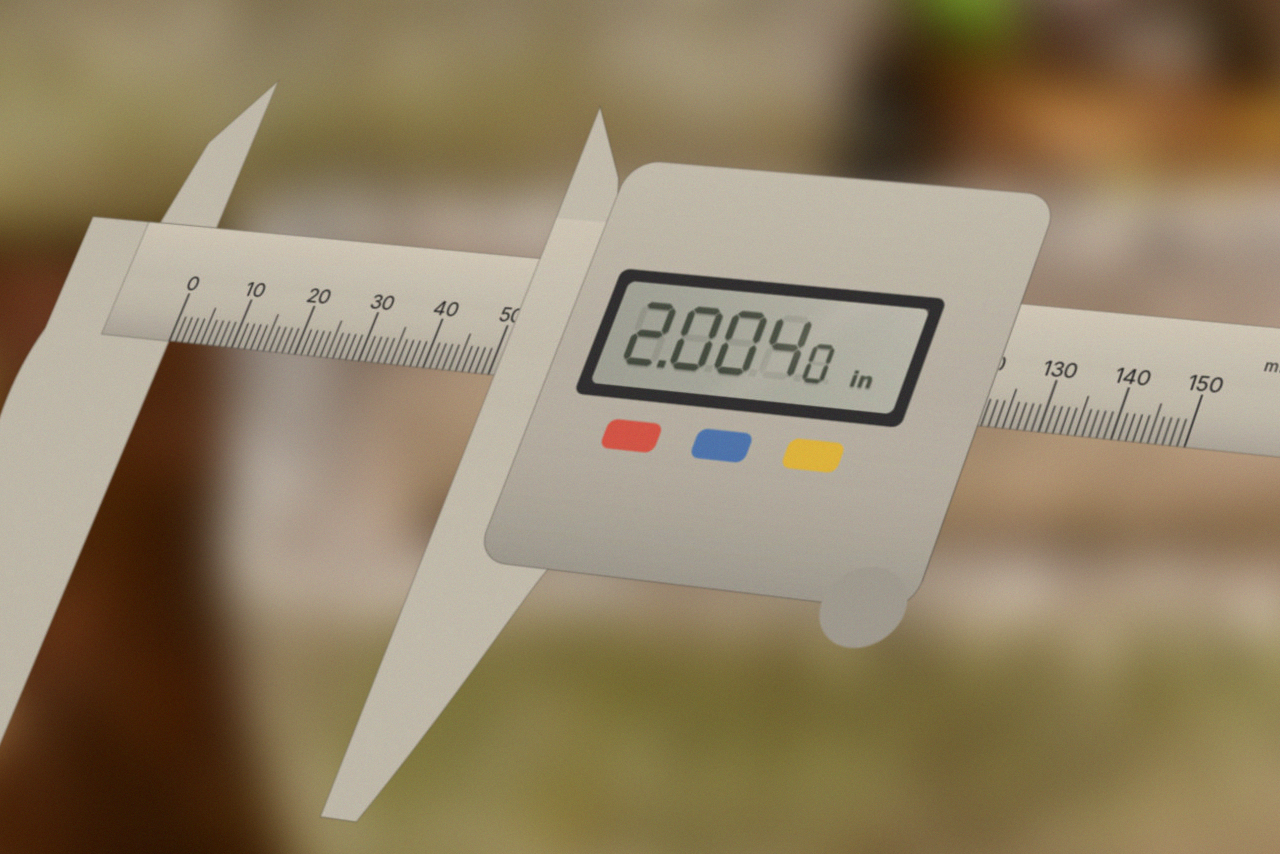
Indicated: 2.0040in
